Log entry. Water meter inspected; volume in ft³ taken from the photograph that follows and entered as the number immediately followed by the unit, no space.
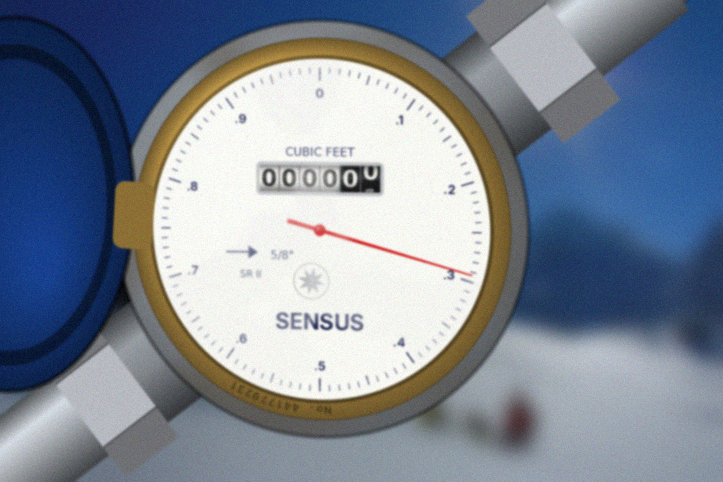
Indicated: 0.29ft³
